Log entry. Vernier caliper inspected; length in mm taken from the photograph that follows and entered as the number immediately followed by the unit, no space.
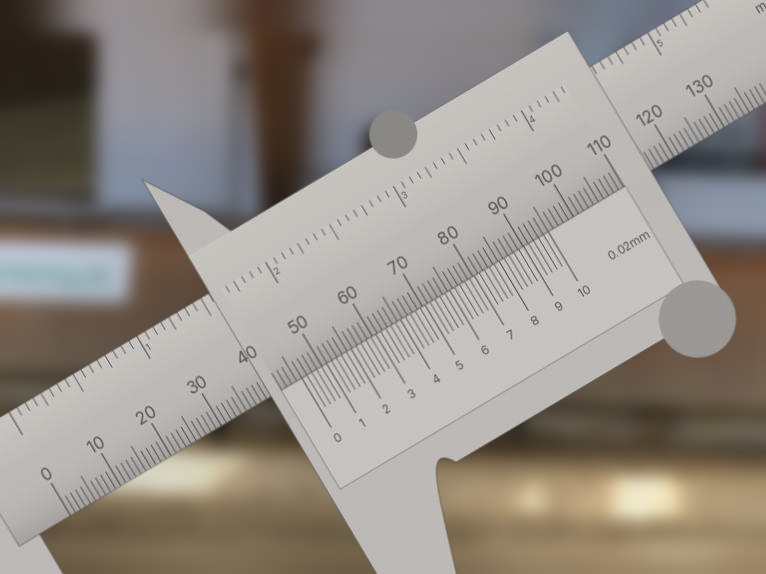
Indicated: 46.0mm
